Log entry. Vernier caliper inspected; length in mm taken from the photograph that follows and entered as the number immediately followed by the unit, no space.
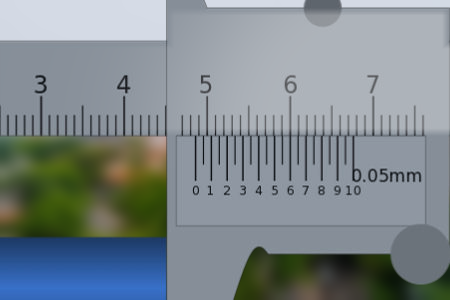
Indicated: 48.6mm
